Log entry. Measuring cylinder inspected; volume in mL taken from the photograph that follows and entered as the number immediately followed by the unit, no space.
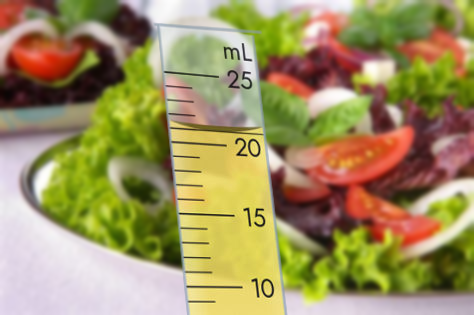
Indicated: 21mL
